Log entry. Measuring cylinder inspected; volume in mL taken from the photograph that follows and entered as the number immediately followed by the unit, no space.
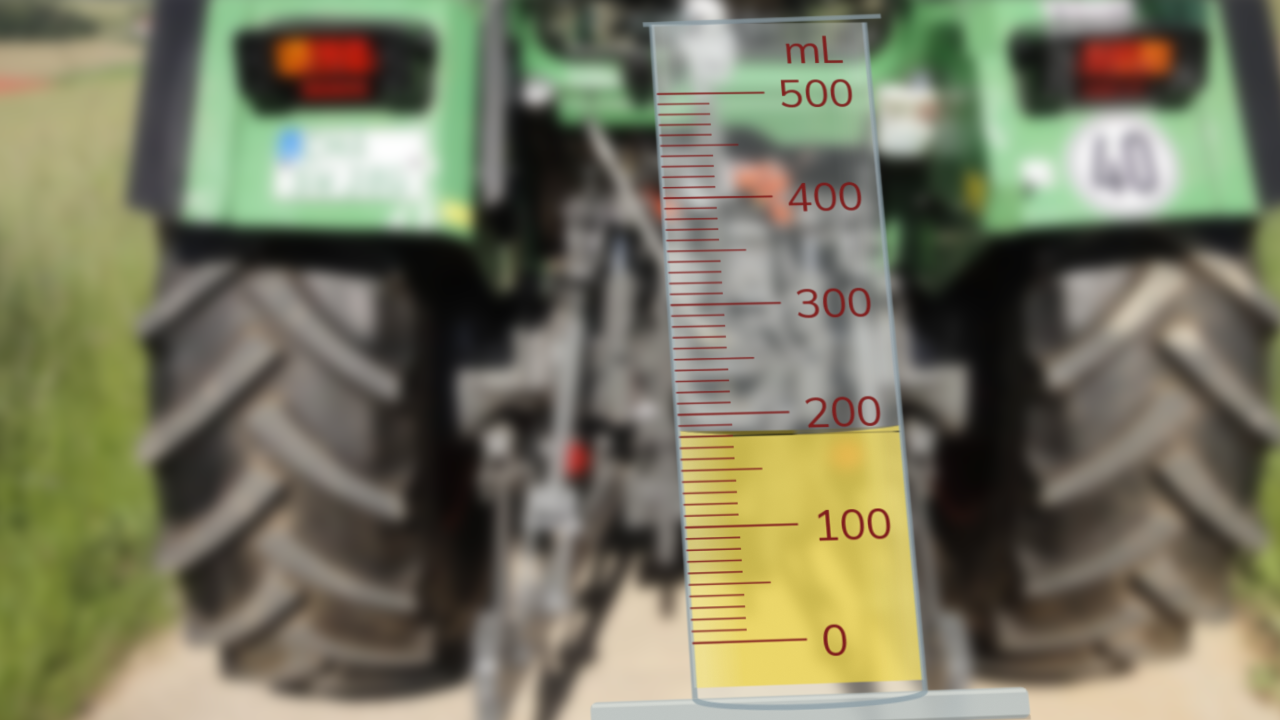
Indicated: 180mL
